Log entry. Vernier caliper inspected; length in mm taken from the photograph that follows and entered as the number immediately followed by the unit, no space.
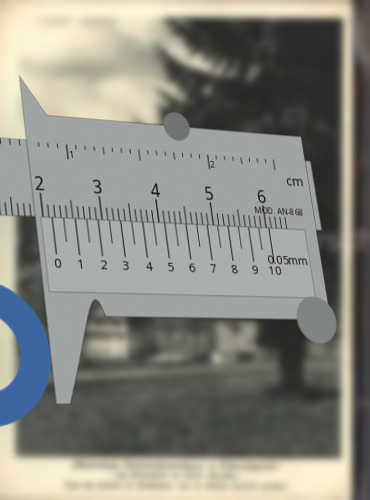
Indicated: 21.5mm
